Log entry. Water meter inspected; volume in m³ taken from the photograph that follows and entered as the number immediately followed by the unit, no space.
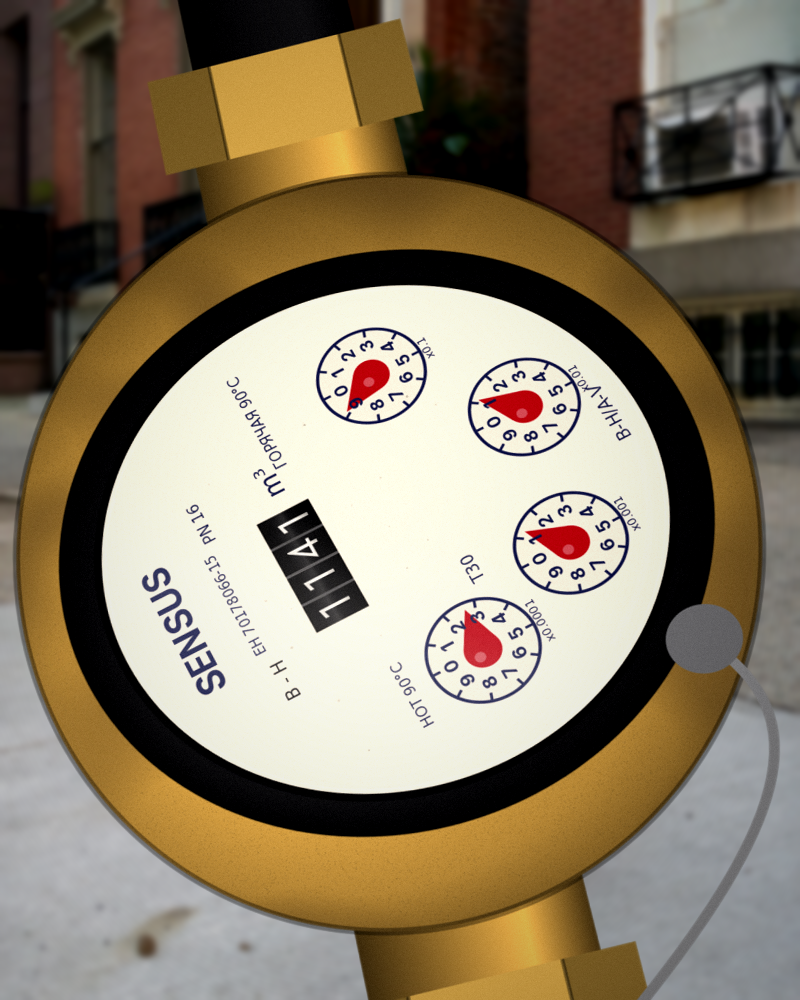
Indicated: 1140.9112m³
